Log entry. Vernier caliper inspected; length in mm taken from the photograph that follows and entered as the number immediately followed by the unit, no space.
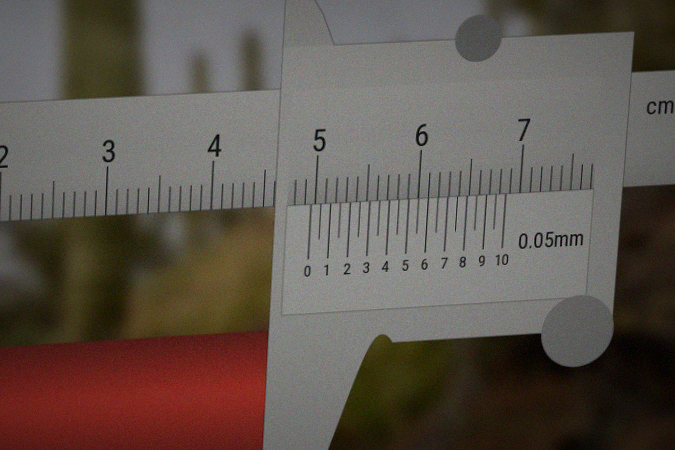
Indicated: 49.6mm
